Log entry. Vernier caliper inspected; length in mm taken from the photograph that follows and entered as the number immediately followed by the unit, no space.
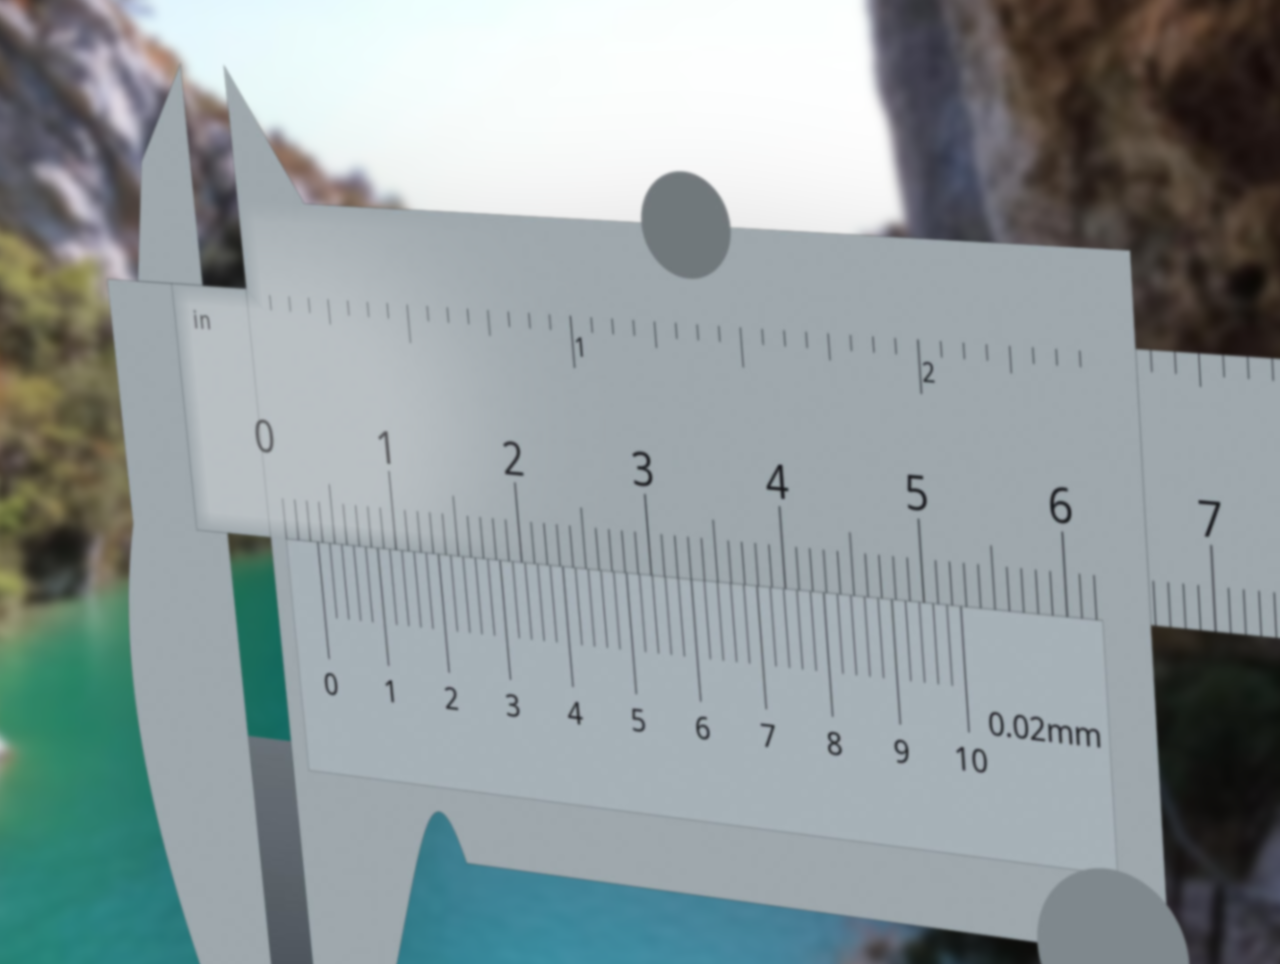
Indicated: 3.6mm
